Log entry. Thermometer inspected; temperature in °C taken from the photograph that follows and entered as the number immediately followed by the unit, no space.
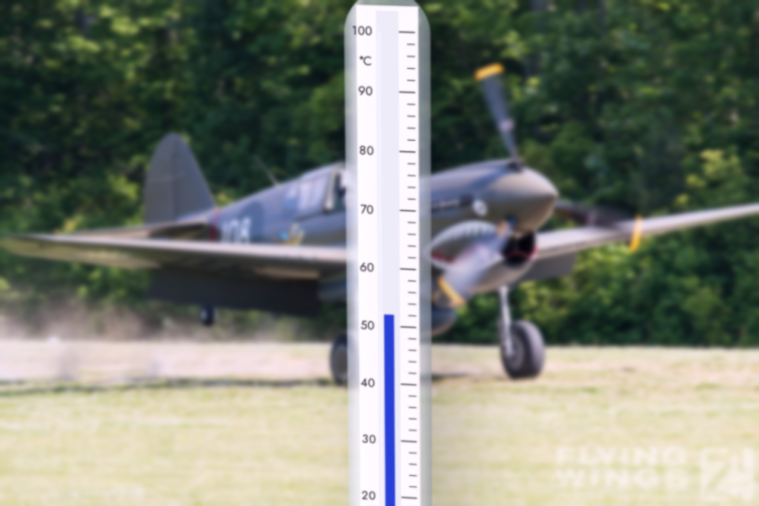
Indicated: 52°C
